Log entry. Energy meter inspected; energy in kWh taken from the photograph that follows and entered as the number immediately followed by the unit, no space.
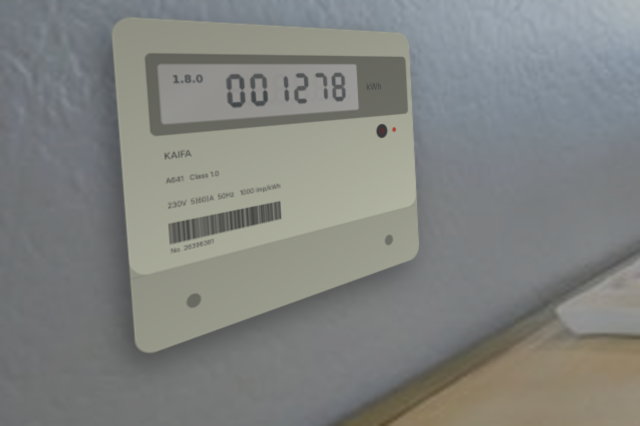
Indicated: 1278kWh
